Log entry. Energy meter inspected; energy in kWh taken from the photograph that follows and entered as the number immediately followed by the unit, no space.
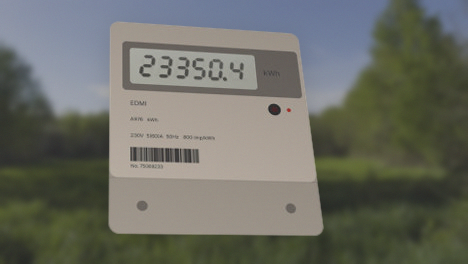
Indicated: 23350.4kWh
